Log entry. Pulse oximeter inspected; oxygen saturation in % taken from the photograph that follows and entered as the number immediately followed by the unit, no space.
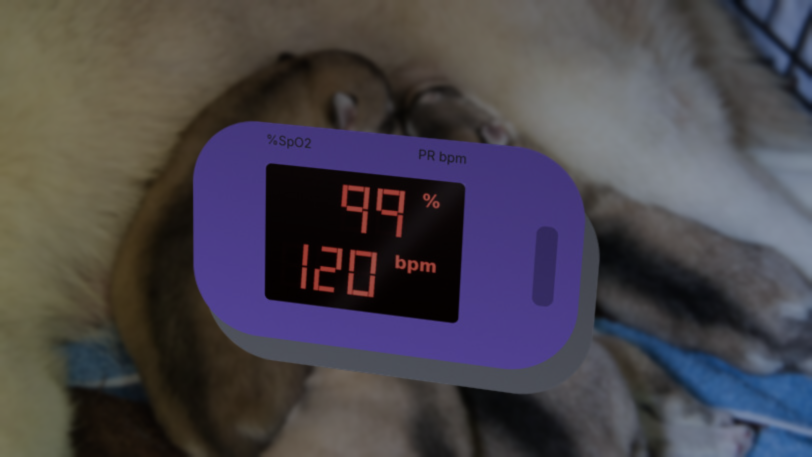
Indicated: 99%
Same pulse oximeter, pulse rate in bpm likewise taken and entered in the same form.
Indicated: 120bpm
